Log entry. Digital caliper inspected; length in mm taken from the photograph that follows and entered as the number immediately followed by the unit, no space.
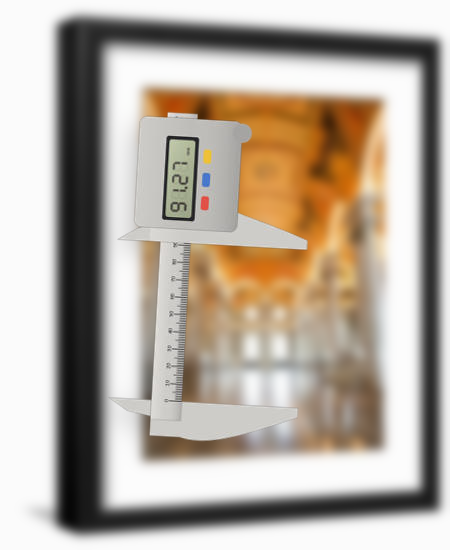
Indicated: 91.27mm
